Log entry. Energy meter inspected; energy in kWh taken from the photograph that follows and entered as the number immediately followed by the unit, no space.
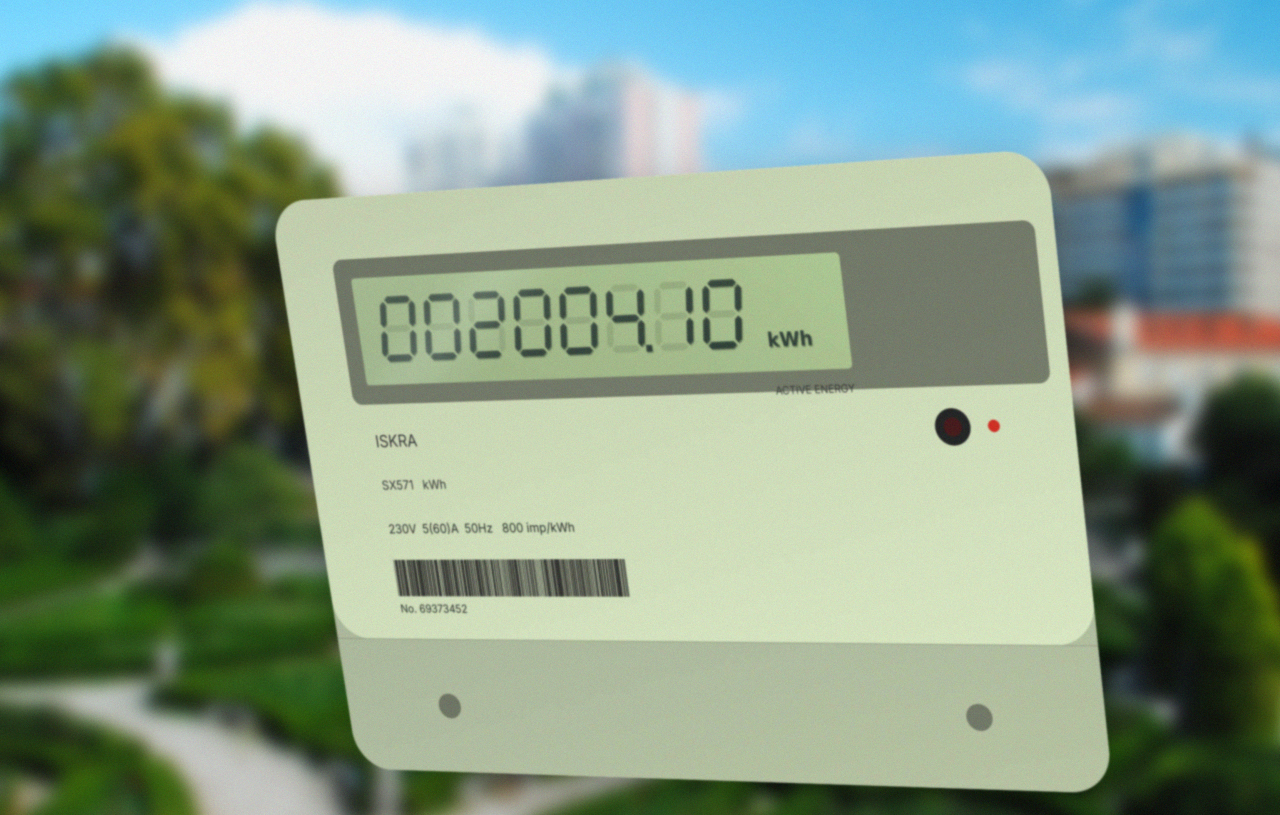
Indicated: 2004.10kWh
